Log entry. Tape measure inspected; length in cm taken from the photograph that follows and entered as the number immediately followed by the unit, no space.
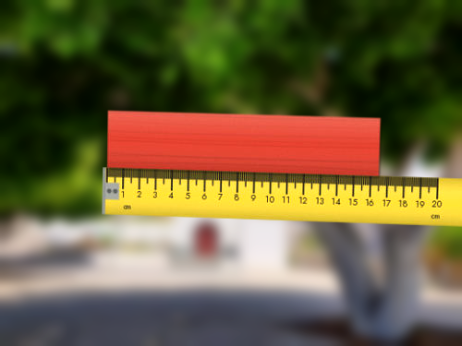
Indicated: 16.5cm
